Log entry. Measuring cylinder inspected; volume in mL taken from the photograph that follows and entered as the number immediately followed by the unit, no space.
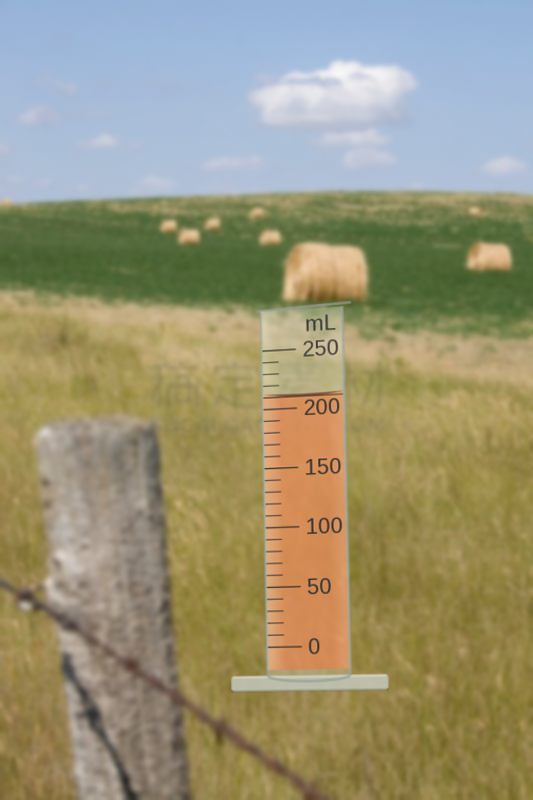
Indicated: 210mL
